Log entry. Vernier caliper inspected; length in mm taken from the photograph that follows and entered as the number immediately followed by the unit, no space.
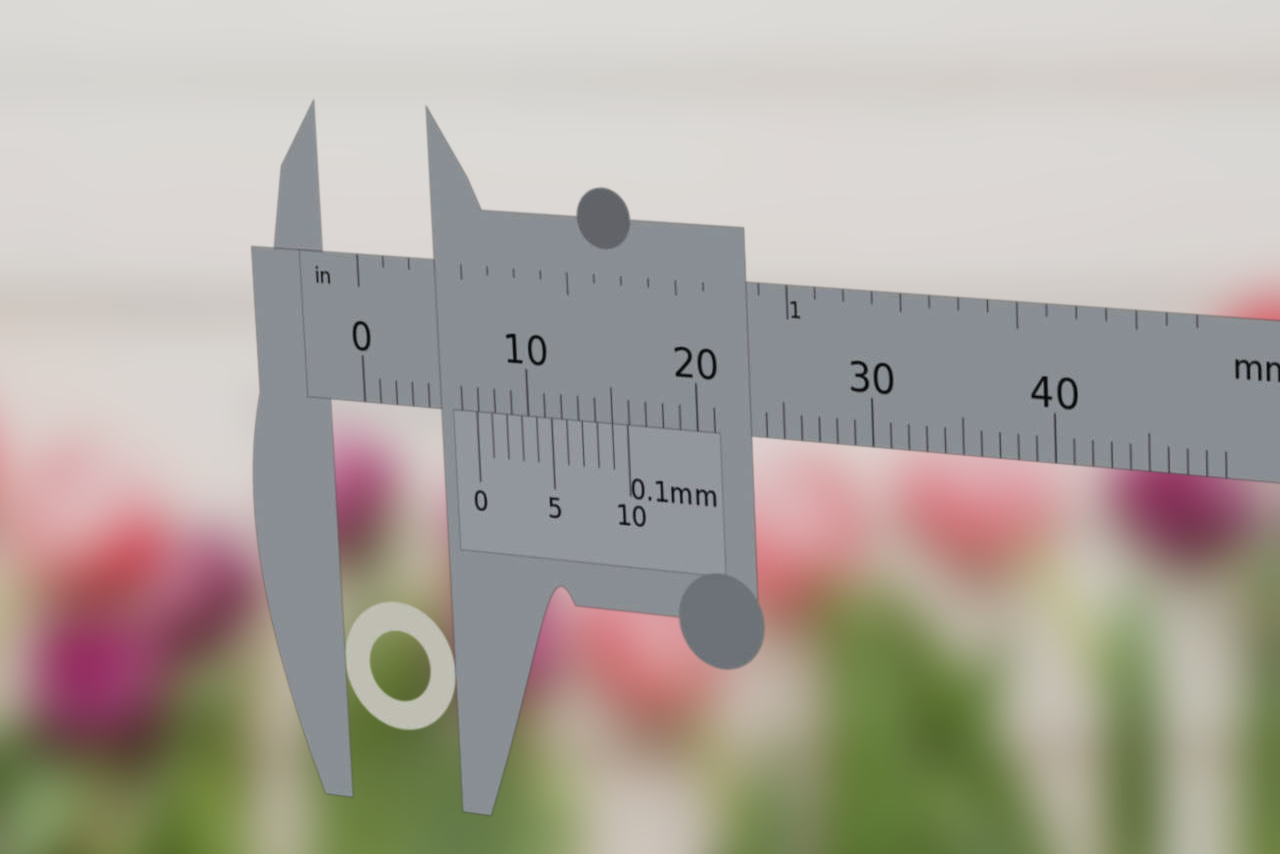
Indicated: 6.9mm
